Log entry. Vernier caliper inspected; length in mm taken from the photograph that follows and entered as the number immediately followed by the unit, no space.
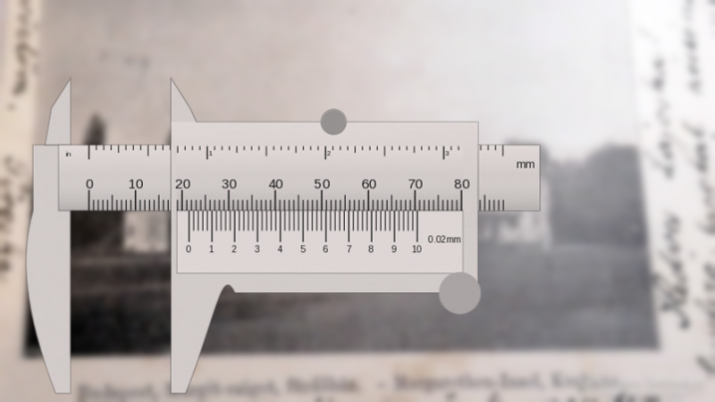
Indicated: 21.5mm
